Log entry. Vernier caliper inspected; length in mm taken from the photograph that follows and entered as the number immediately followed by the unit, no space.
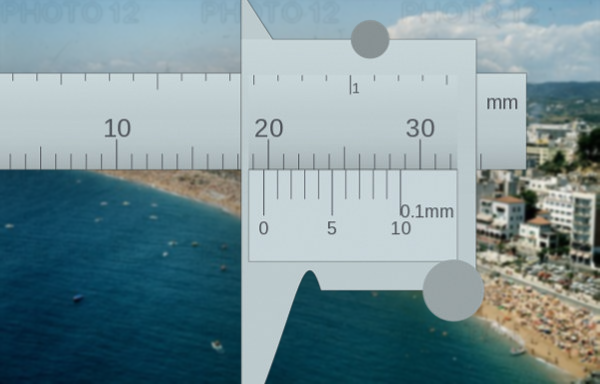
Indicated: 19.7mm
